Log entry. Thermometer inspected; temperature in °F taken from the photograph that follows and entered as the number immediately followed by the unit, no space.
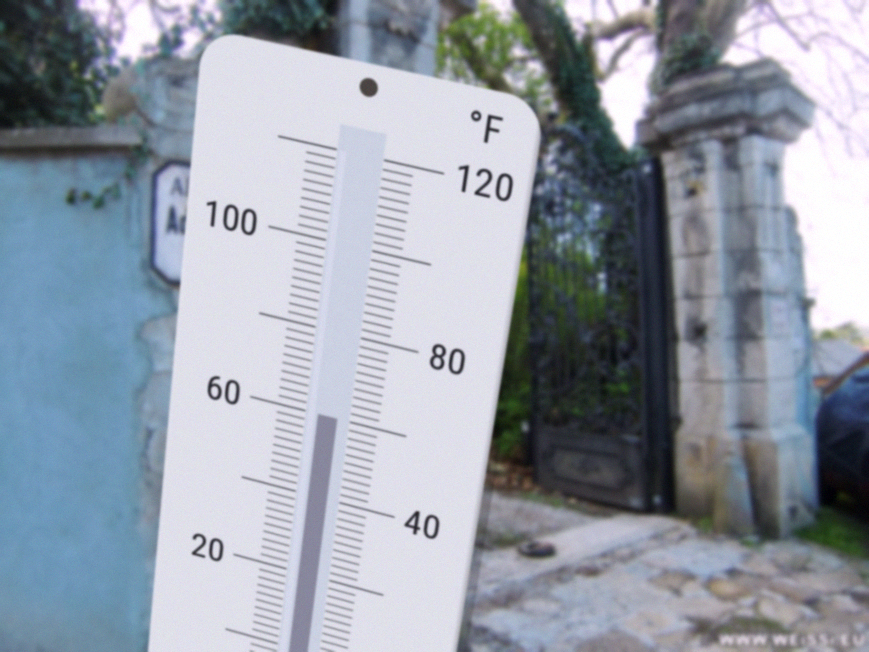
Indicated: 60°F
